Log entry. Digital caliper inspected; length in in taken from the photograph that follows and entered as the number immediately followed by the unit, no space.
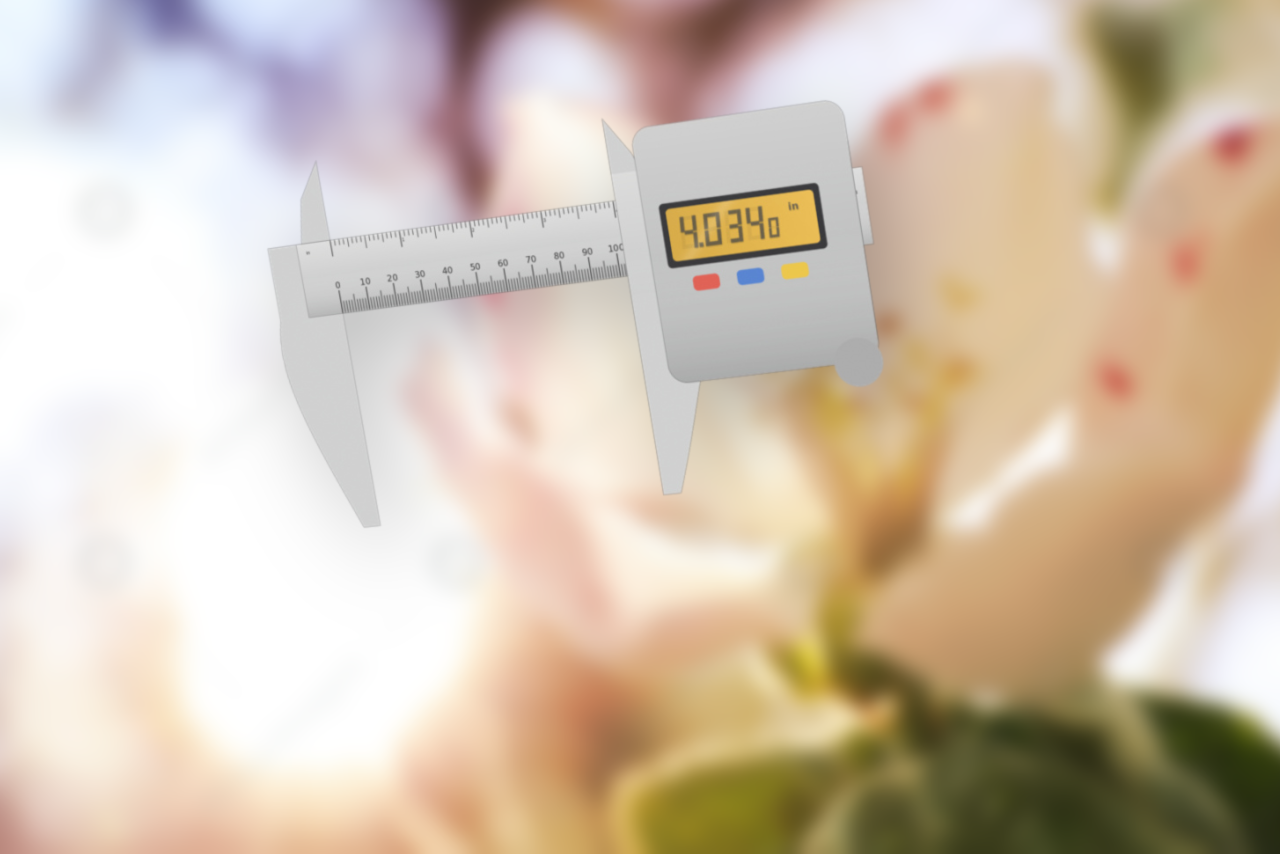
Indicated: 4.0340in
